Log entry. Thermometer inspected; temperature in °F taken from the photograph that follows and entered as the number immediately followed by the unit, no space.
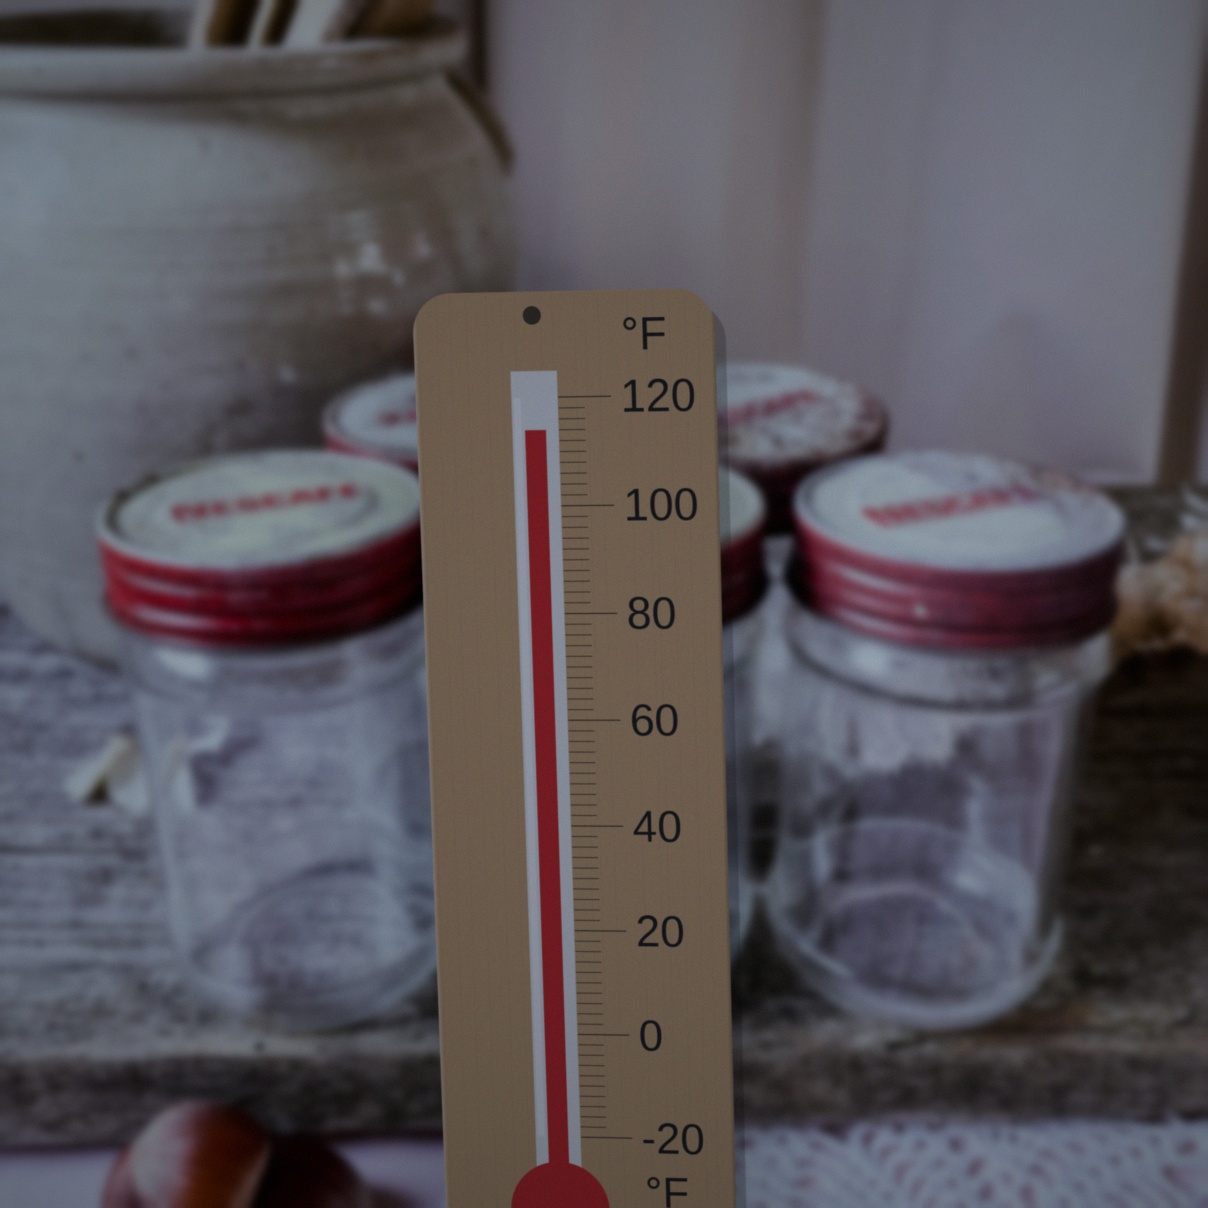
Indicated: 114°F
